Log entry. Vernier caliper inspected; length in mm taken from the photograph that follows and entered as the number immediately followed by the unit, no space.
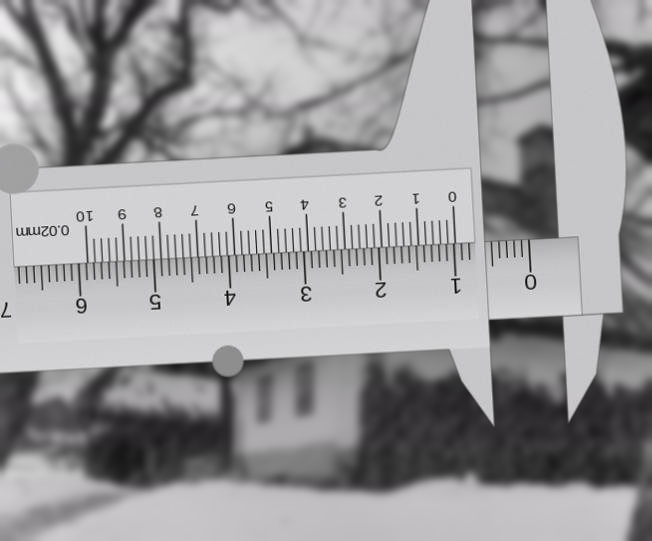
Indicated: 9.8mm
